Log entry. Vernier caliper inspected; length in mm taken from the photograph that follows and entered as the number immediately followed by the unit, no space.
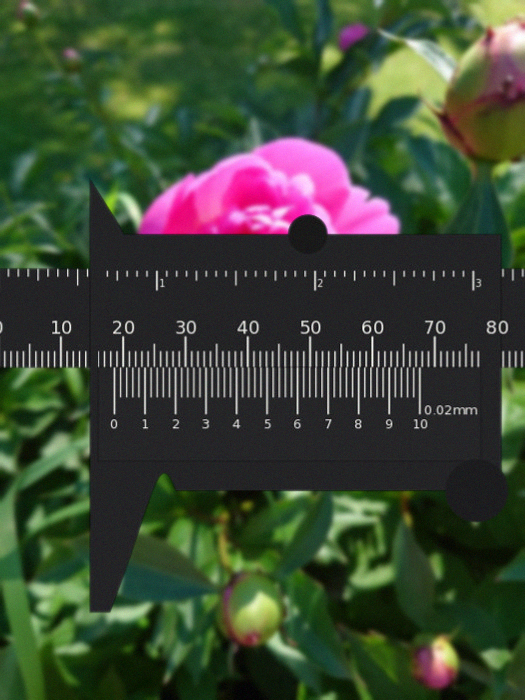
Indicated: 18.6mm
